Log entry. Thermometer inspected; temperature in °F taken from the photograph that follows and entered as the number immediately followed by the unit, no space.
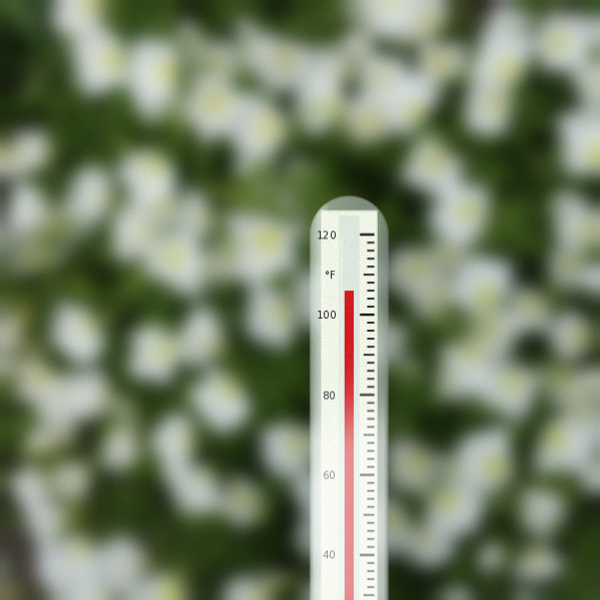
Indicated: 106°F
